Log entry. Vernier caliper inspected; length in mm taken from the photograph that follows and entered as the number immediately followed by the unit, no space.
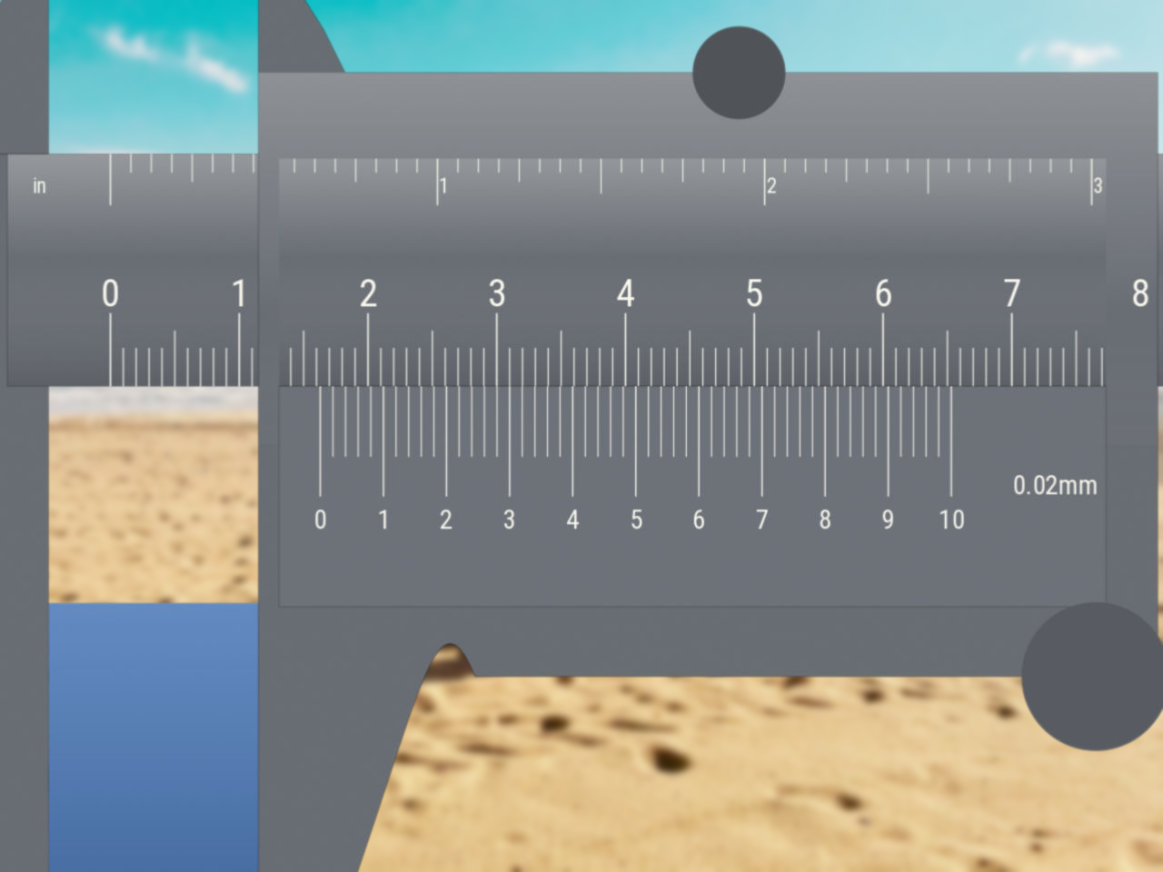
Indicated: 16.3mm
